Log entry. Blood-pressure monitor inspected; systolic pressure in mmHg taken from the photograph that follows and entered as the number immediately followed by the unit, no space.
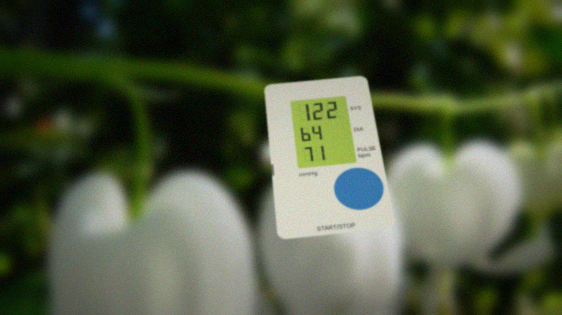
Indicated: 122mmHg
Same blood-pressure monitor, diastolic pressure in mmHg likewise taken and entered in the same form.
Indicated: 64mmHg
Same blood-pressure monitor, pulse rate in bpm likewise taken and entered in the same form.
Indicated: 71bpm
